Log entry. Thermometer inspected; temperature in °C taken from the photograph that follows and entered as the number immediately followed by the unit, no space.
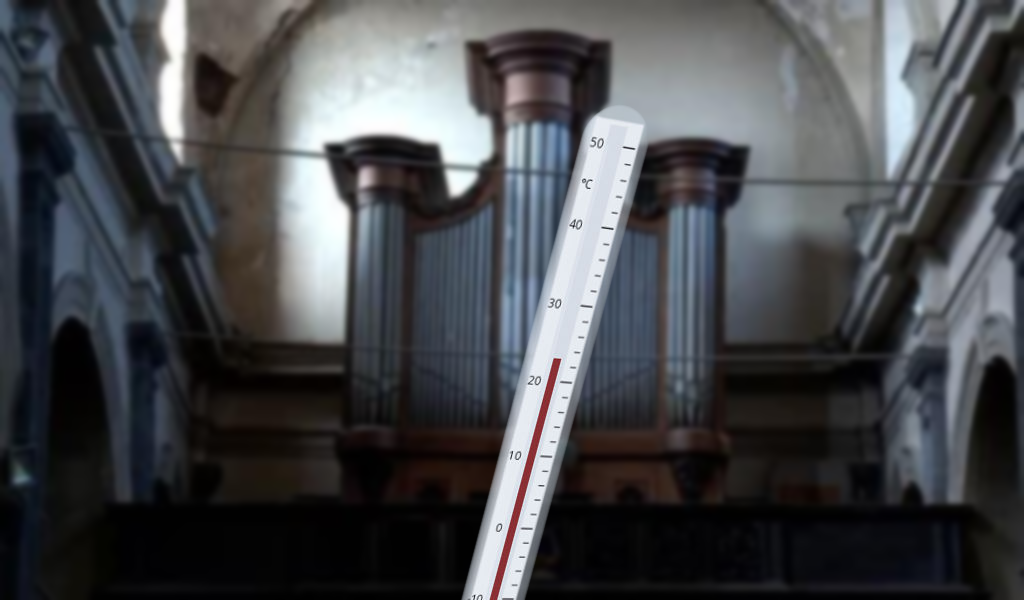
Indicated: 23°C
